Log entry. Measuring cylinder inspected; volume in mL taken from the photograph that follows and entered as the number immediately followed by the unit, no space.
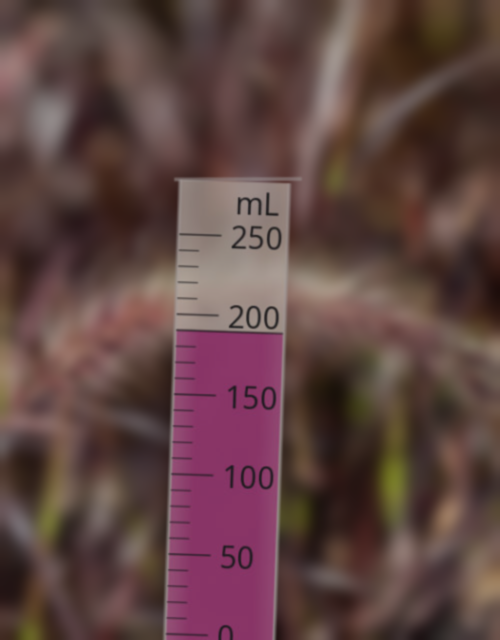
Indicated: 190mL
